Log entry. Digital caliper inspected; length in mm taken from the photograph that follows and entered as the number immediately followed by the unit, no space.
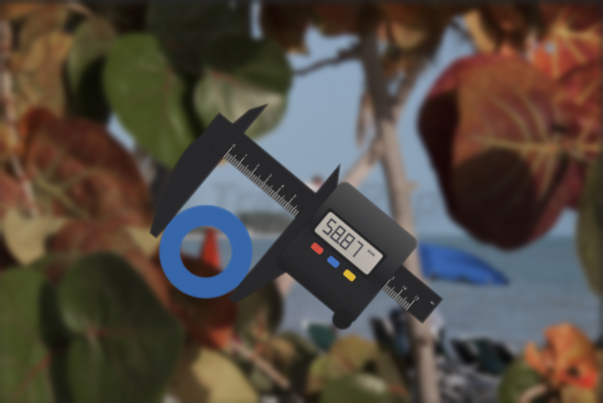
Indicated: 58.87mm
